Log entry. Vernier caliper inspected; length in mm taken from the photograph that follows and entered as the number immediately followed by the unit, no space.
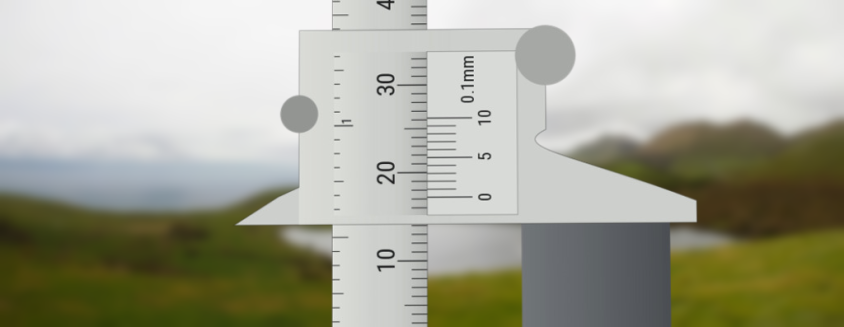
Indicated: 17.2mm
